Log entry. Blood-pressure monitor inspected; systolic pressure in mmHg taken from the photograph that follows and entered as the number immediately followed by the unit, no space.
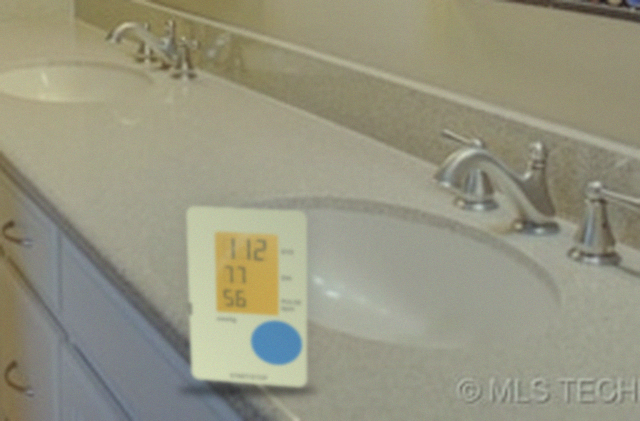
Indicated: 112mmHg
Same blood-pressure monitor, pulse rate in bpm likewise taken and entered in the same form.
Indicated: 56bpm
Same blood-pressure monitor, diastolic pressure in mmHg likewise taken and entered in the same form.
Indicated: 77mmHg
